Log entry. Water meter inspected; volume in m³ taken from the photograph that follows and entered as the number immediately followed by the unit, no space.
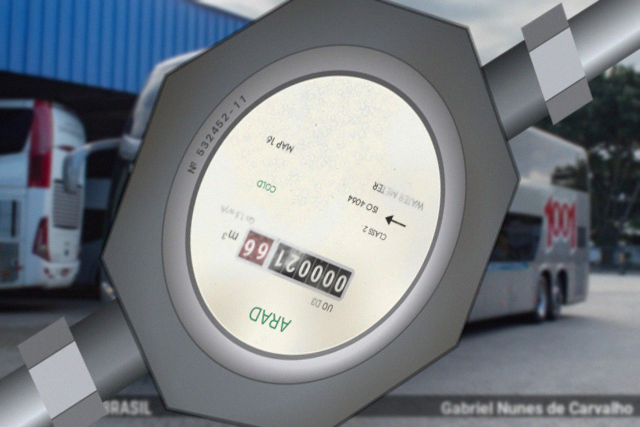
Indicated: 21.66m³
